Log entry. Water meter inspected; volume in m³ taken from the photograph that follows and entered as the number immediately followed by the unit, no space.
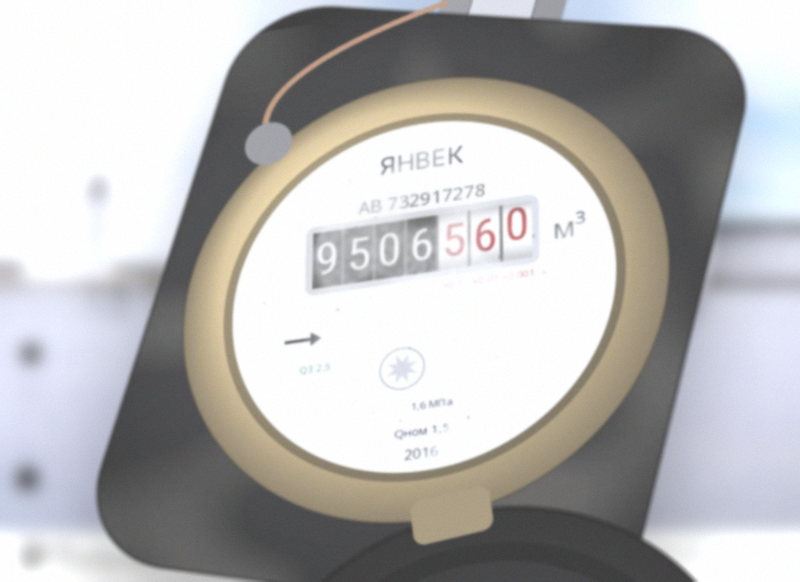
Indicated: 9506.560m³
